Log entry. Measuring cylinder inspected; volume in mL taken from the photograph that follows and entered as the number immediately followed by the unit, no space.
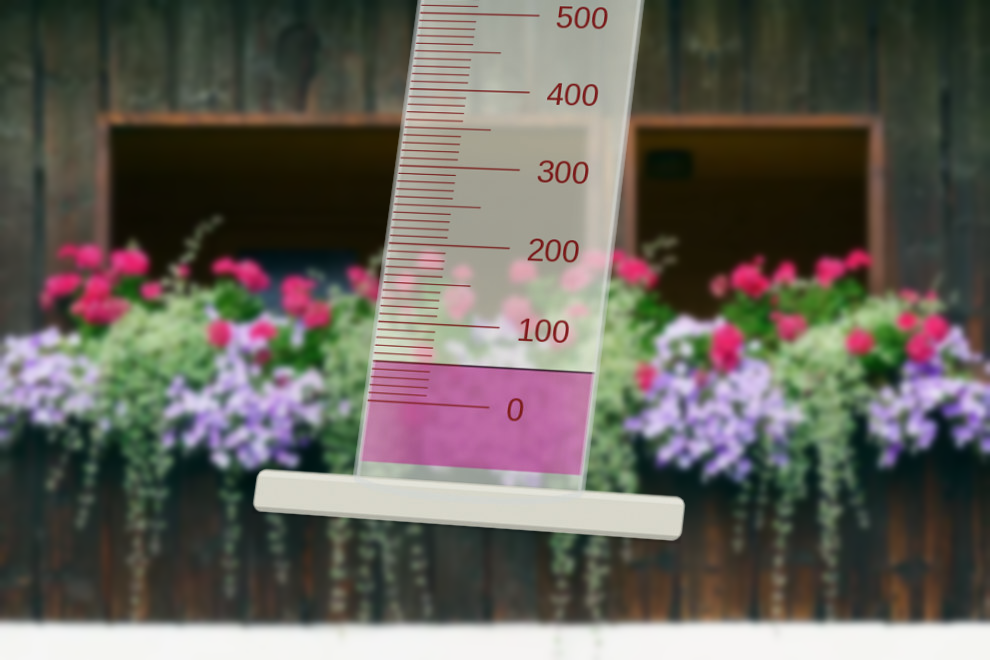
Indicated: 50mL
